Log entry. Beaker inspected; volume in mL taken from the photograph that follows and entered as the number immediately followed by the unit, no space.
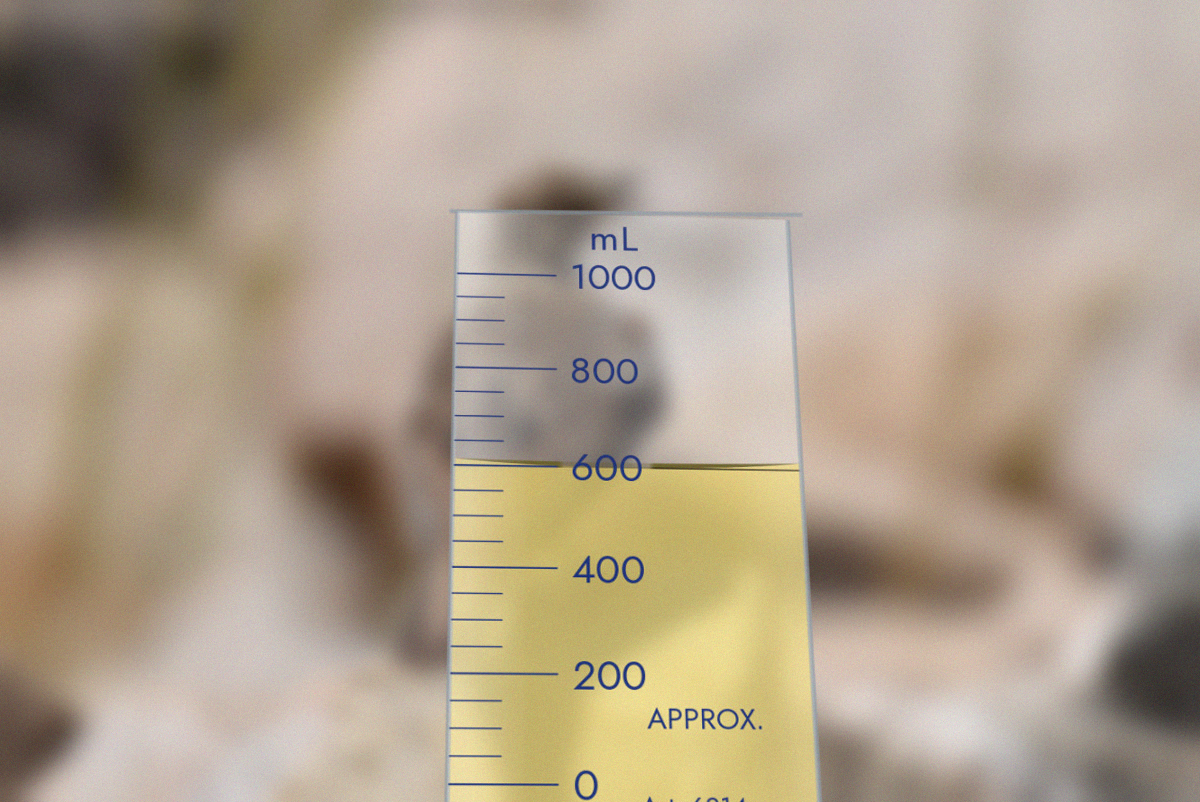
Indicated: 600mL
